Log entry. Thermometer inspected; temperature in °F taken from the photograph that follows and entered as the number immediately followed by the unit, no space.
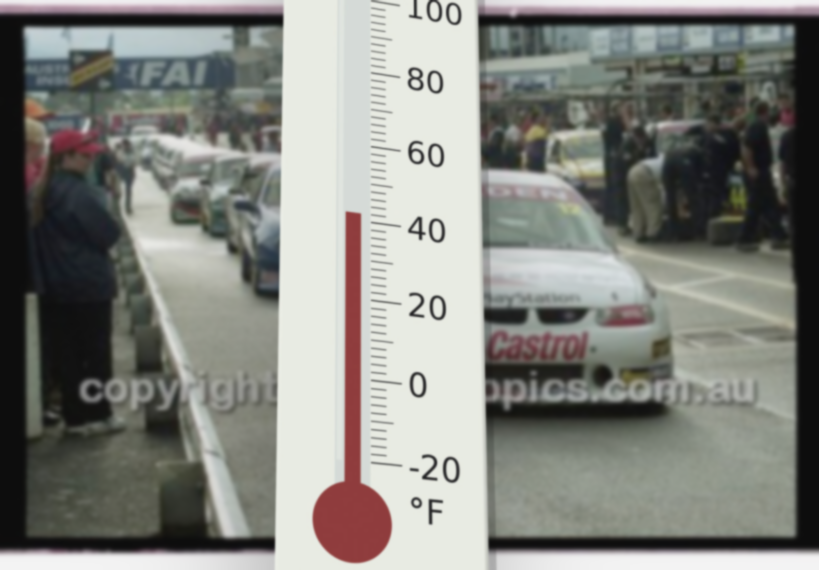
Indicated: 42°F
